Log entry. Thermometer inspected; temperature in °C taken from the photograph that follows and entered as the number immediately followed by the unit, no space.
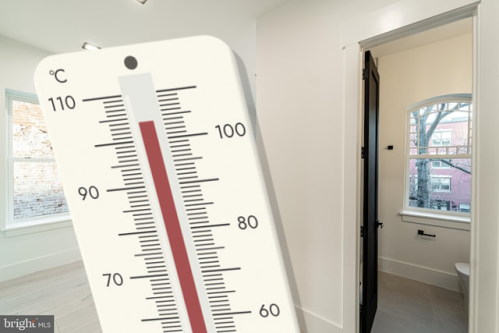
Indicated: 104°C
